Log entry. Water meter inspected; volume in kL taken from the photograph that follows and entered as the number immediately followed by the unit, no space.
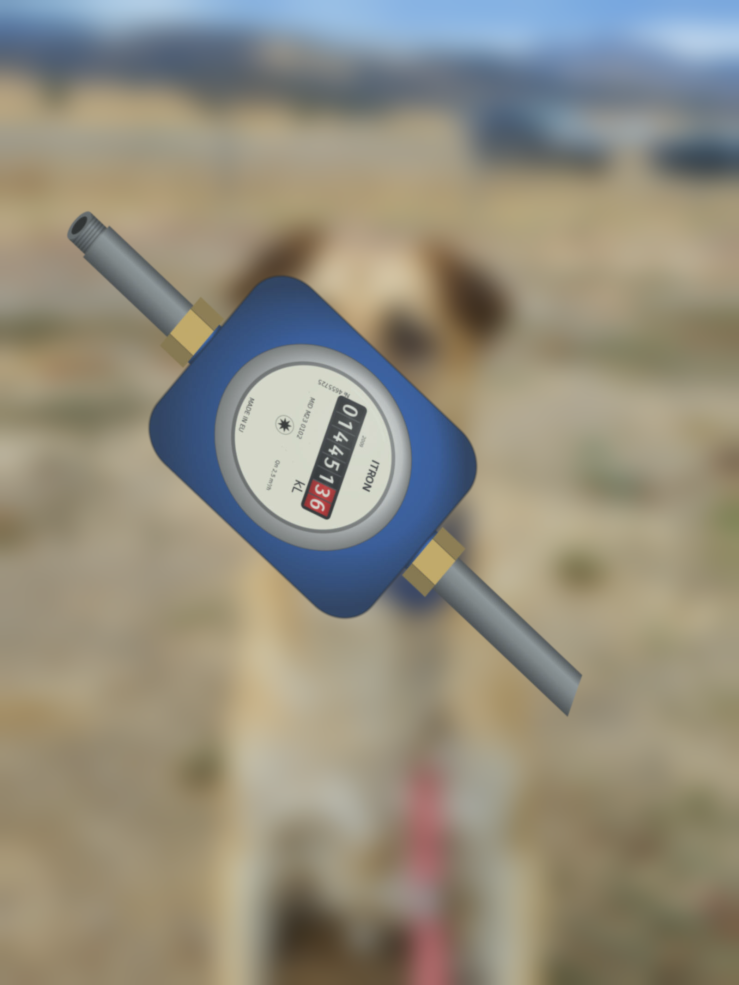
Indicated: 14451.36kL
